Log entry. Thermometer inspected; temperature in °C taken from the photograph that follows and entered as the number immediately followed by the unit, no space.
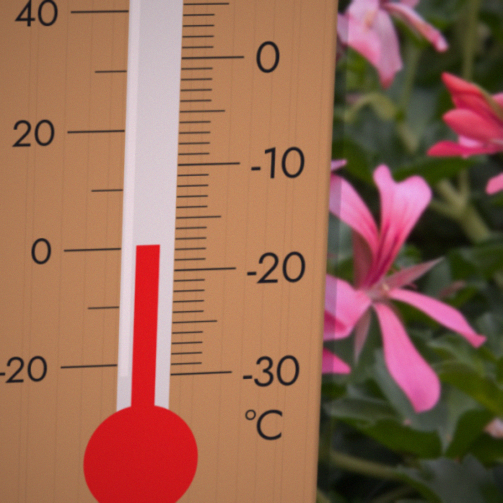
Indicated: -17.5°C
